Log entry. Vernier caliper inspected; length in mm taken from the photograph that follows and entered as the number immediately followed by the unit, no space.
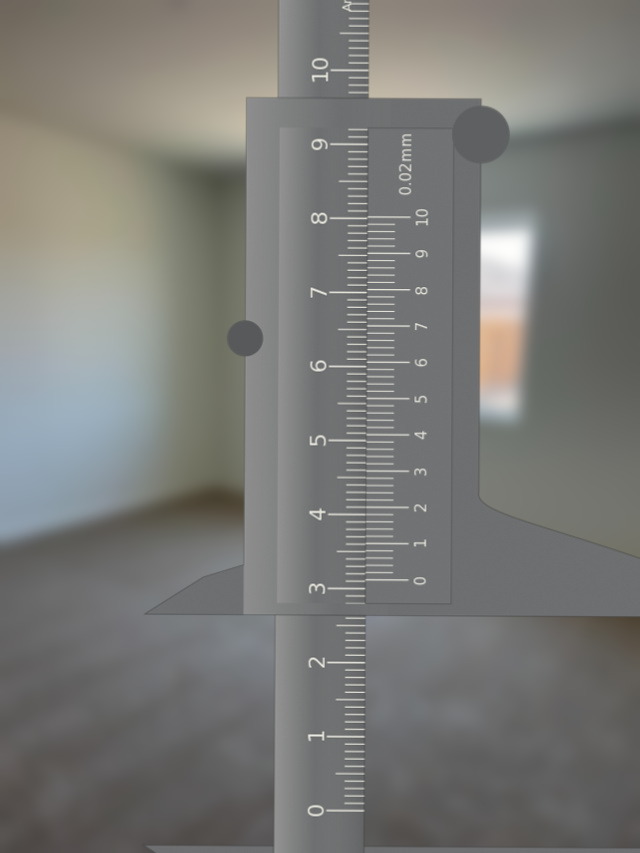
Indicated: 31.2mm
